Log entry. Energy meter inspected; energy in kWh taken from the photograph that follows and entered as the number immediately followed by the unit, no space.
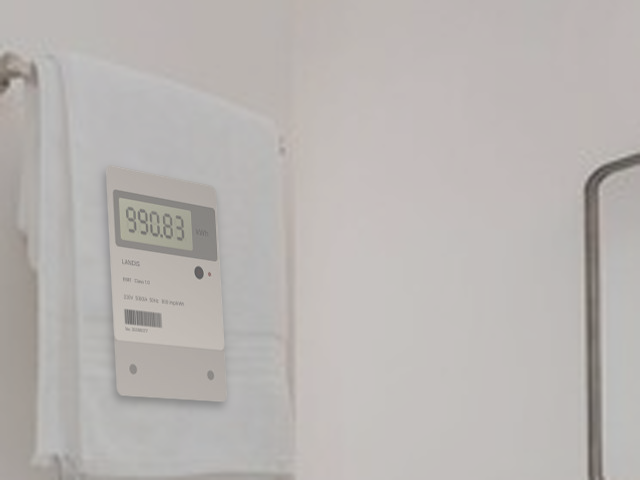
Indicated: 990.83kWh
